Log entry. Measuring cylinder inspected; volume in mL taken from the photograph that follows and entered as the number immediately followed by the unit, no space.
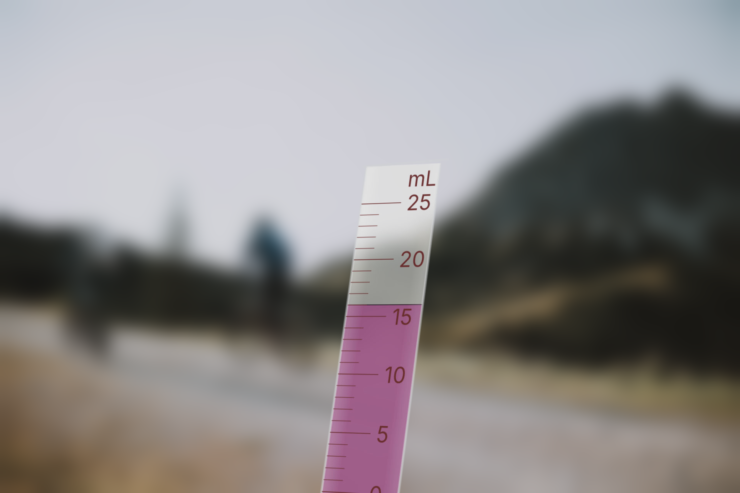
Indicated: 16mL
